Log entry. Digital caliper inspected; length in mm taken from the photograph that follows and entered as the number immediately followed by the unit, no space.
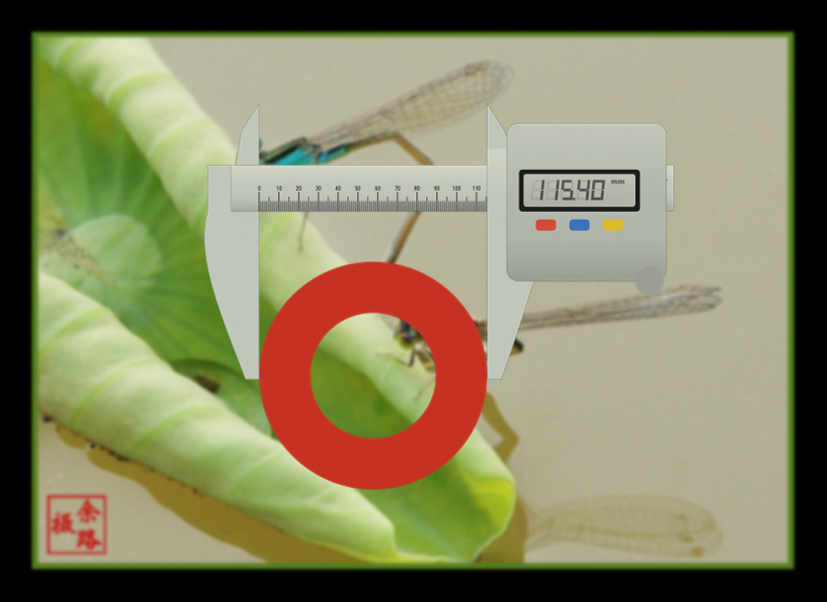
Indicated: 115.40mm
